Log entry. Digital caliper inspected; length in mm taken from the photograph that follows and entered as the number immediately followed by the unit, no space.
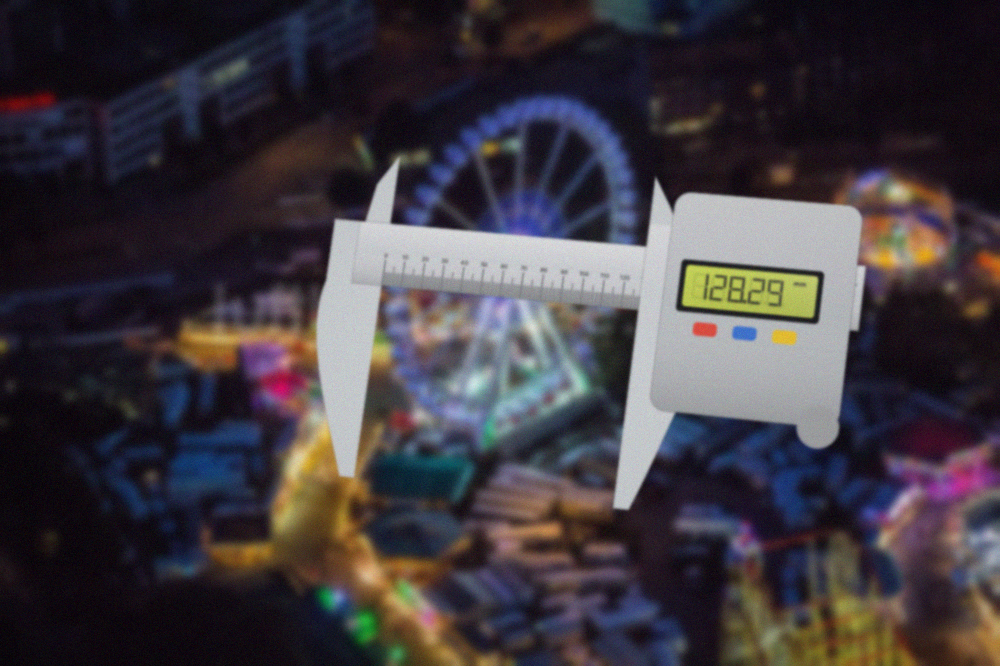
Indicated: 128.29mm
